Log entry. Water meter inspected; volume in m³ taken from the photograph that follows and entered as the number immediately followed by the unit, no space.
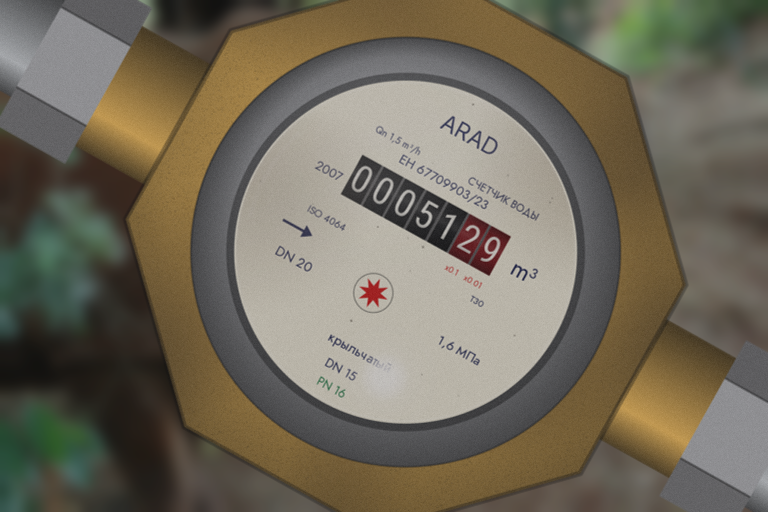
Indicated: 51.29m³
